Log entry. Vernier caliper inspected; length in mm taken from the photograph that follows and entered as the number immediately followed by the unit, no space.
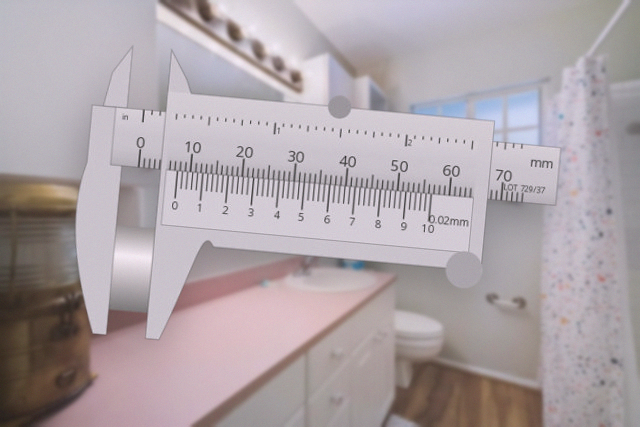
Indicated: 7.5mm
